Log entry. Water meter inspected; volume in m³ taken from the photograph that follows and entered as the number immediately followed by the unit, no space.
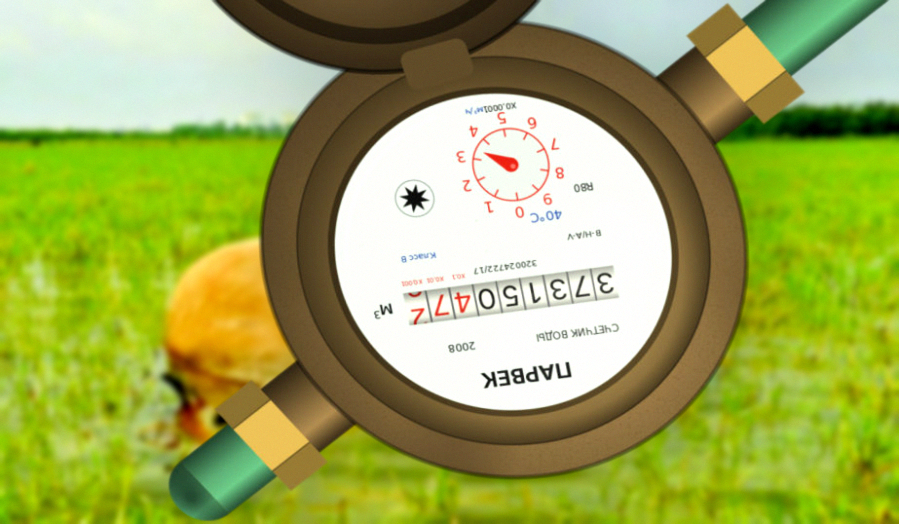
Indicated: 373150.4723m³
